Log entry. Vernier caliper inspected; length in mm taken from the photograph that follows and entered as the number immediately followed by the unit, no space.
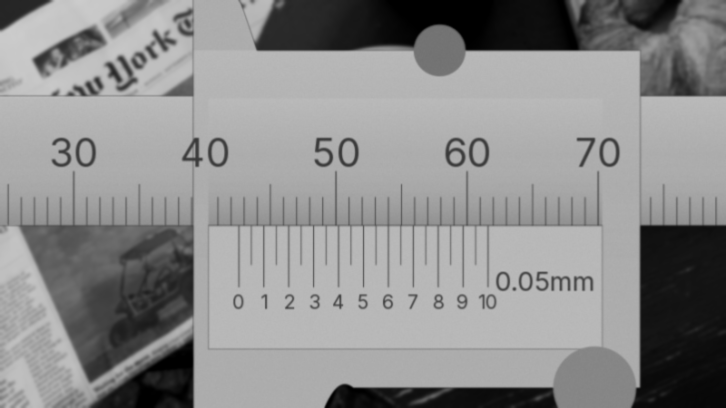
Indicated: 42.6mm
